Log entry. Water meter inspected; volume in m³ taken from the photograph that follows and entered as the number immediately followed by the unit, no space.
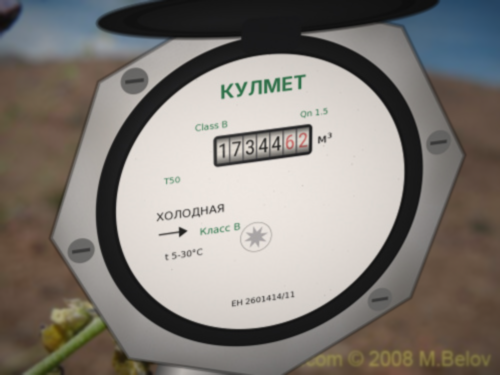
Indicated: 17344.62m³
